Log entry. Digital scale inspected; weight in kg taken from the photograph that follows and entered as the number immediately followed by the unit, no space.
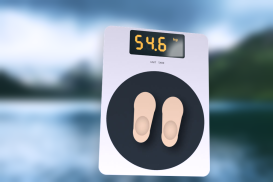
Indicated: 54.6kg
